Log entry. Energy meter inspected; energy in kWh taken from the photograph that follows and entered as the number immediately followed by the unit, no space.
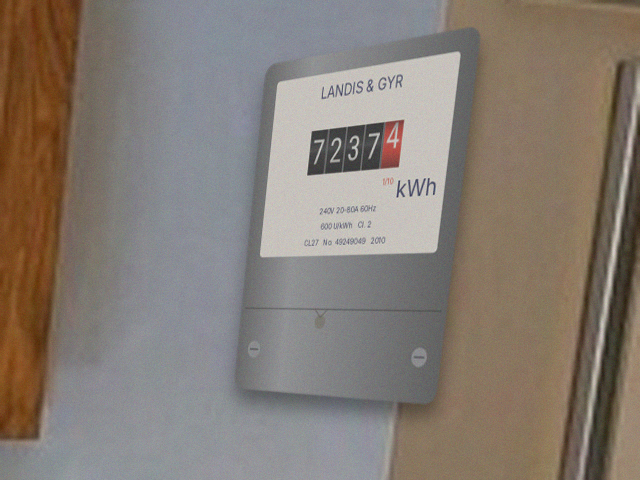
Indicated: 7237.4kWh
